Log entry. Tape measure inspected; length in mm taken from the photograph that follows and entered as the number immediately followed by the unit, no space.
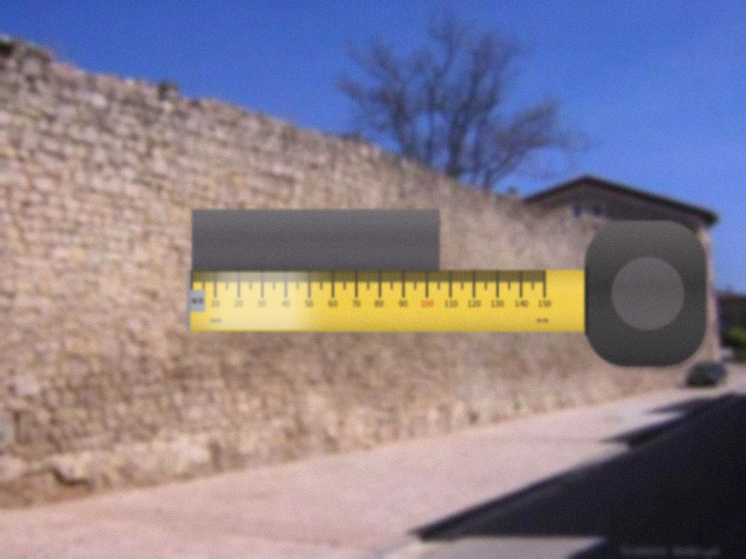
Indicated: 105mm
